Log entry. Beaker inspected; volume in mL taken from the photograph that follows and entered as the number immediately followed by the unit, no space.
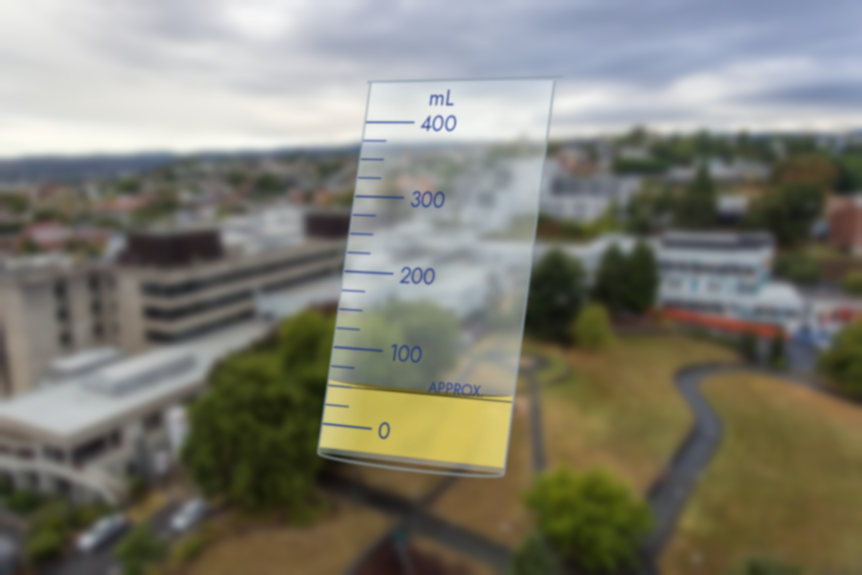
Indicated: 50mL
